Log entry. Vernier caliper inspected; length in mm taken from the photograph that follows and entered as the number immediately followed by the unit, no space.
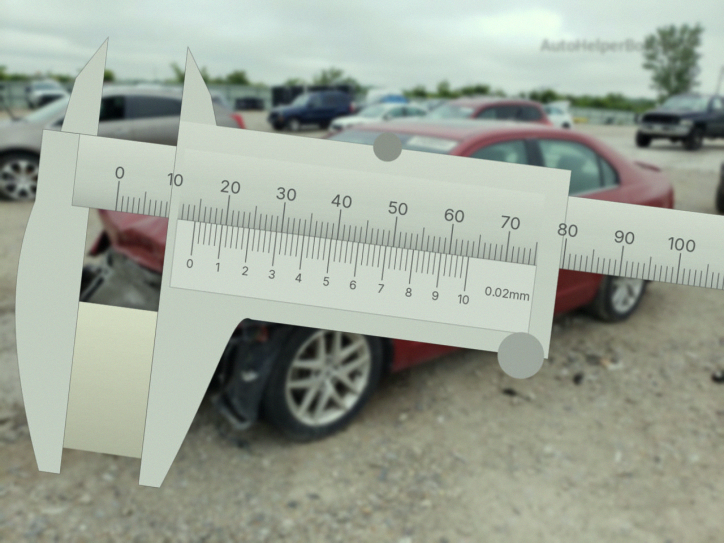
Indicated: 14.4mm
